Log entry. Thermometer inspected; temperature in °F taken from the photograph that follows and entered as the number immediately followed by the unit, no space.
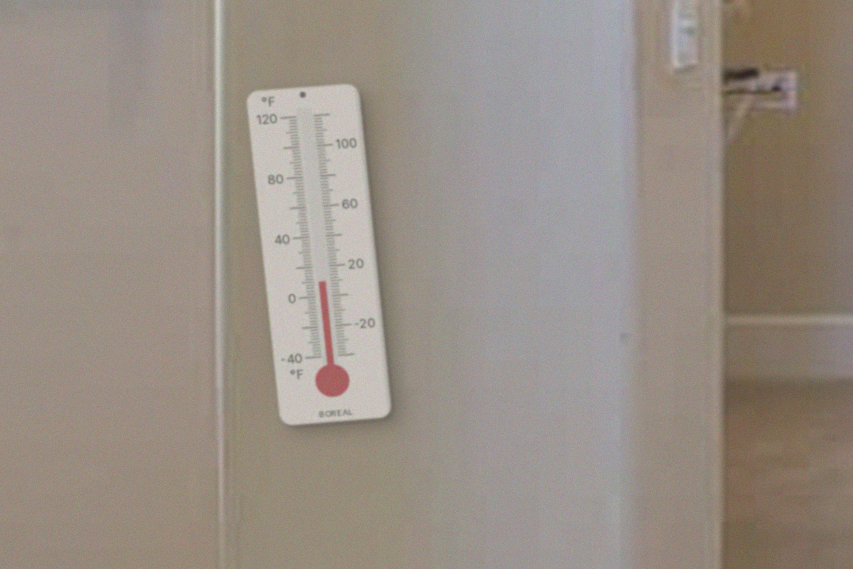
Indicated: 10°F
